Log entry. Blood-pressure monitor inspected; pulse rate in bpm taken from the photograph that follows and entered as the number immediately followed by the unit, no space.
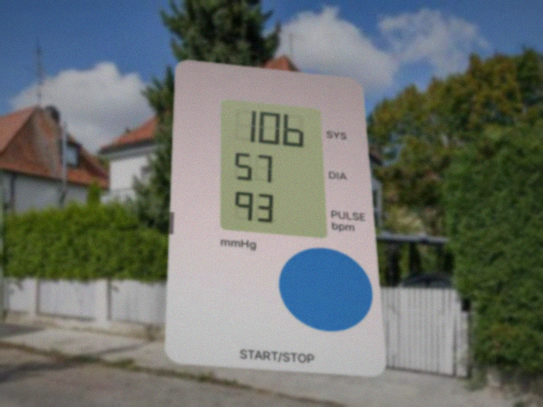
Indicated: 93bpm
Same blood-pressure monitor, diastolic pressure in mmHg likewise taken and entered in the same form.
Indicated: 57mmHg
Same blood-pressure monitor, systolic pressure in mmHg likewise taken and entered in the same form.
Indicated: 106mmHg
